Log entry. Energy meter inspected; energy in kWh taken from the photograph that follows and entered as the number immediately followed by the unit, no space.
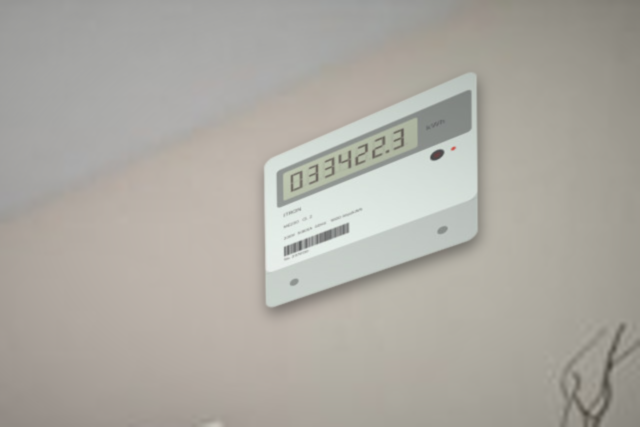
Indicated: 33422.3kWh
